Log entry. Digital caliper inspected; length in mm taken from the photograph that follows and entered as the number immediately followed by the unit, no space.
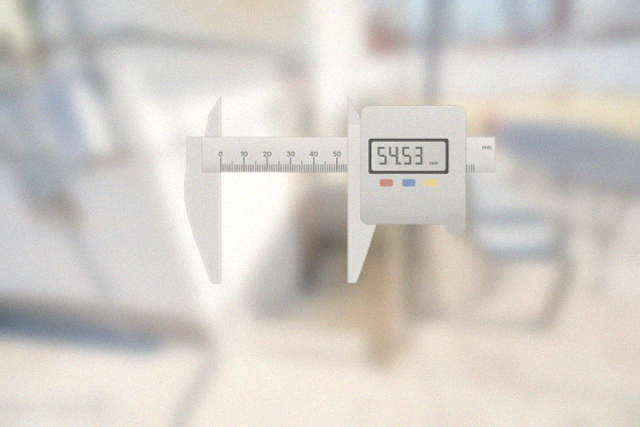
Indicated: 54.53mm
